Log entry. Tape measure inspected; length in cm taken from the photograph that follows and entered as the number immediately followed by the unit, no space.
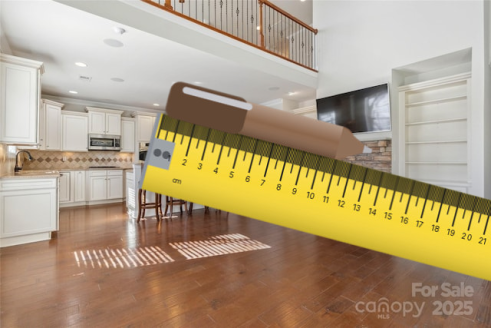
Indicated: 13cm
